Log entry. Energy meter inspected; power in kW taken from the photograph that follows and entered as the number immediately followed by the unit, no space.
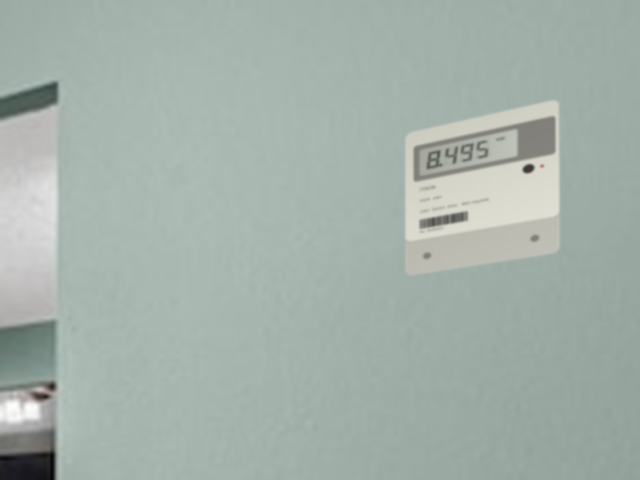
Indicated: 8.495kW
